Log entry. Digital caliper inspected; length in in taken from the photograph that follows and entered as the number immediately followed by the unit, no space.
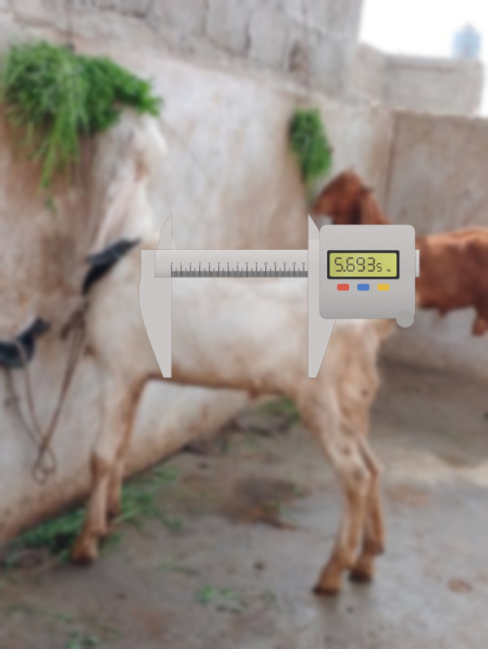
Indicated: 5.6935in
